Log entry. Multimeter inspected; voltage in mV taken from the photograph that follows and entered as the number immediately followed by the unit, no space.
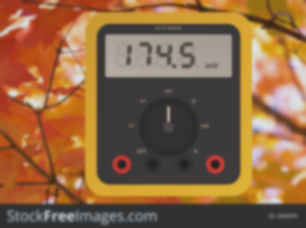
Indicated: 174.5mV
